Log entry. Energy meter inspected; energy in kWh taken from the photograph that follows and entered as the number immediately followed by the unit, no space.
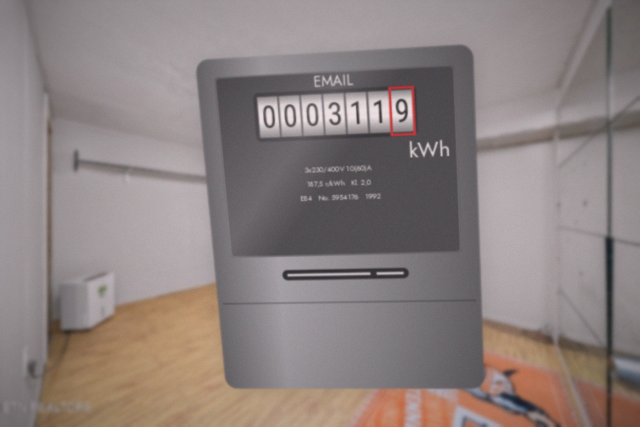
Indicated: 311.9kWh
